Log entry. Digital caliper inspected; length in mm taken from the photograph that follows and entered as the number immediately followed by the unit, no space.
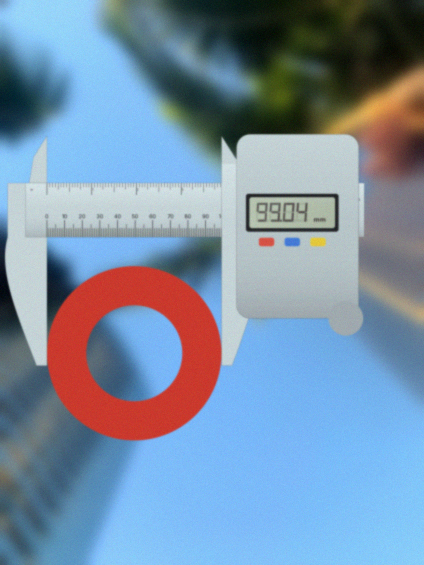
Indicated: 99.04mm
